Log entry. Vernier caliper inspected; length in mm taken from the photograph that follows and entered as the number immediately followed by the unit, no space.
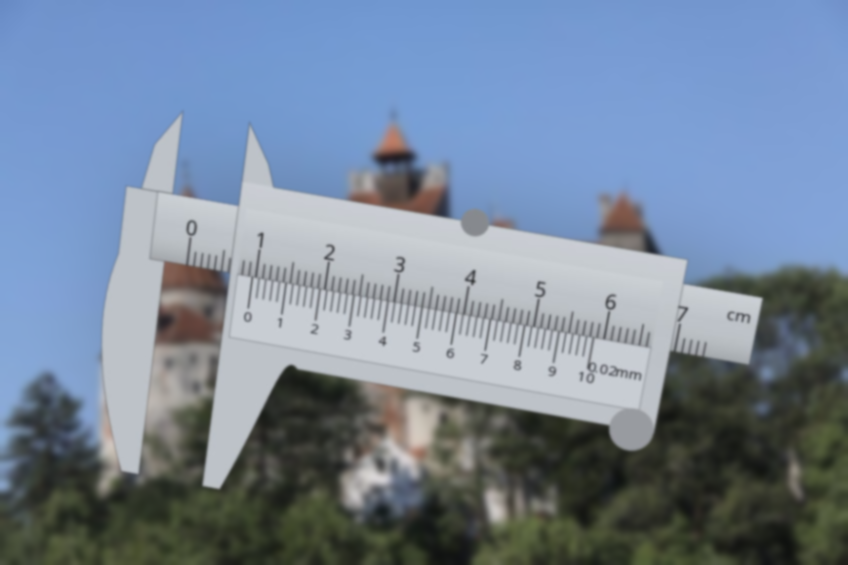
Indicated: 9.5mm
